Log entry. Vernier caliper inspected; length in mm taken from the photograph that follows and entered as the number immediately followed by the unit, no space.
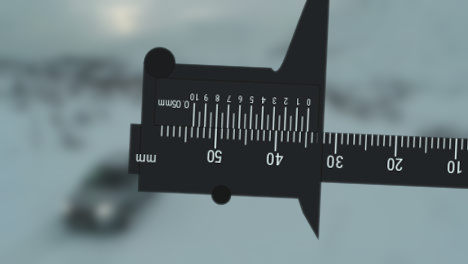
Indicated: 34.8mm
